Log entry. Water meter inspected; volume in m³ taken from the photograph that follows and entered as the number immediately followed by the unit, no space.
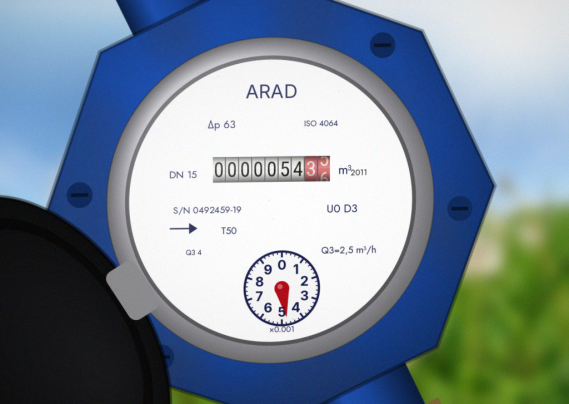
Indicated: 54.354m³
